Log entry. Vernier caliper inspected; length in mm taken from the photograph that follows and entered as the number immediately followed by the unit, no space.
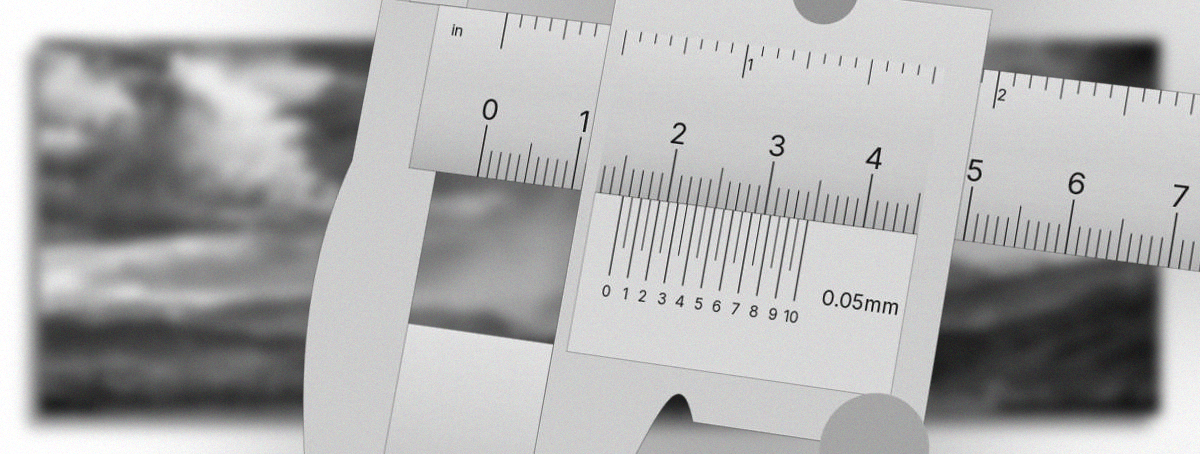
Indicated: 15.4mm
